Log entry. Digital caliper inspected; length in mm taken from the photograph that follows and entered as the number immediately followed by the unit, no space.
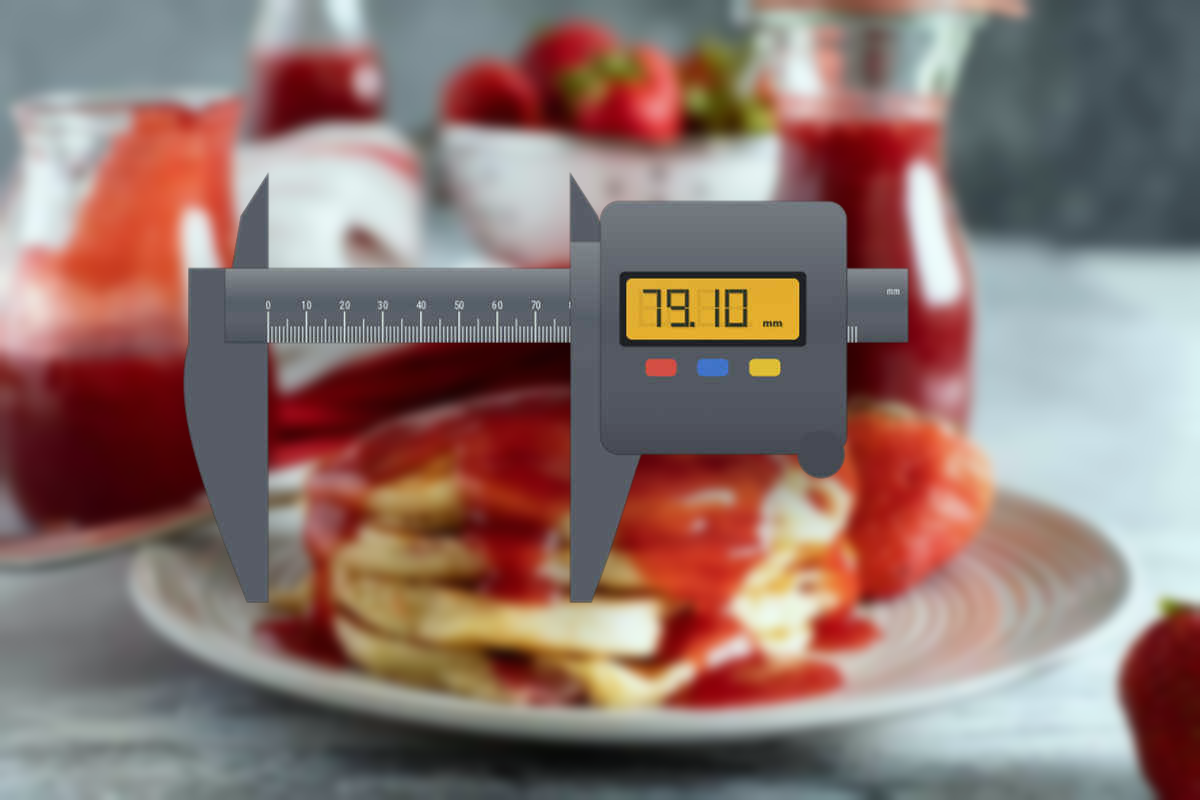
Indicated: 79.10mm
